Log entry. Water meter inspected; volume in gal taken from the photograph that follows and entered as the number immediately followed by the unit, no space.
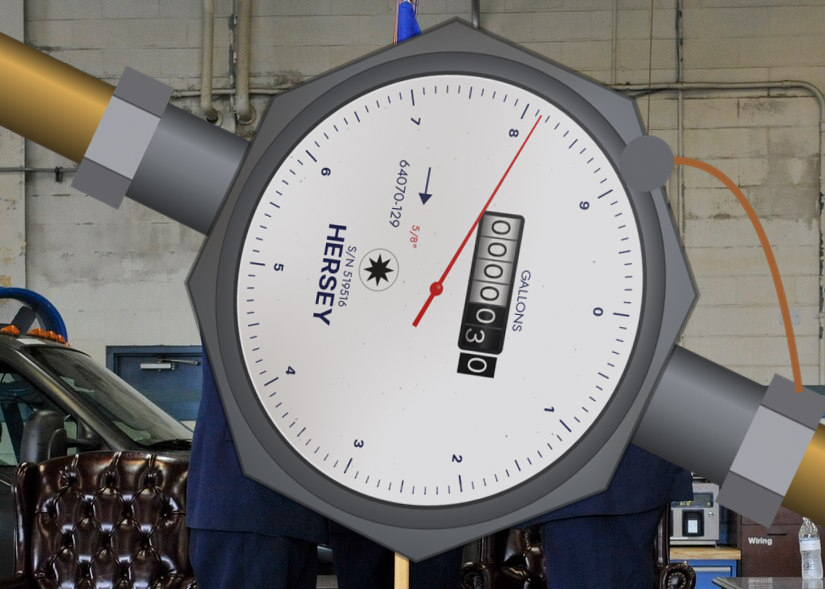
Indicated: 28.1gal
